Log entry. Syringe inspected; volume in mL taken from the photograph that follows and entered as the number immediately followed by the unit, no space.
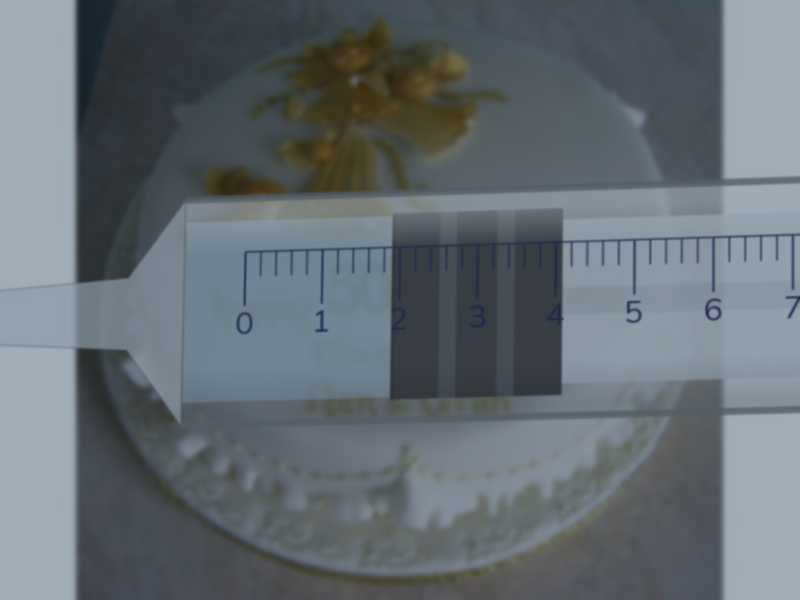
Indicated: 1.9mL
